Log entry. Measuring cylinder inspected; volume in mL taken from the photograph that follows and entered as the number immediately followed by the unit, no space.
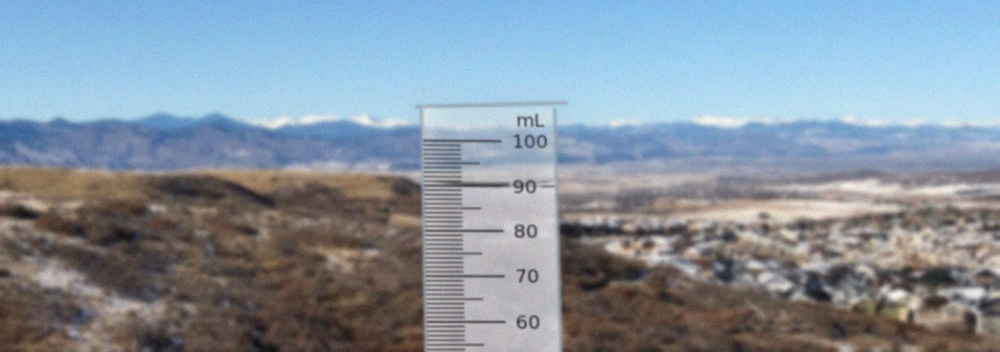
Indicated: 90mL
